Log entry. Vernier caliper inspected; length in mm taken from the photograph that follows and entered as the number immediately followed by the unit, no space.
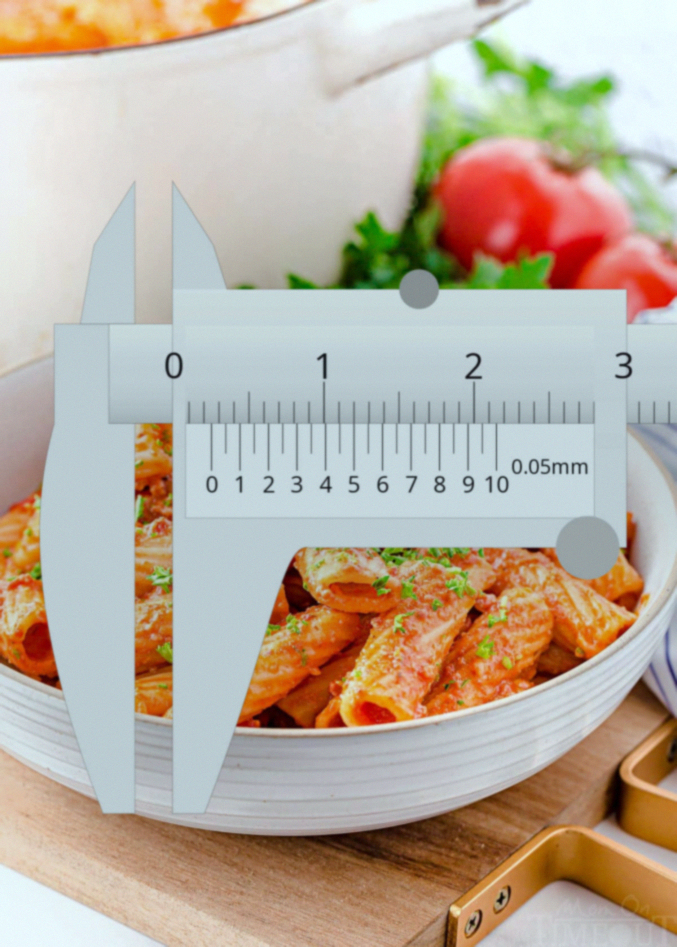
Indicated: 2.5mm
